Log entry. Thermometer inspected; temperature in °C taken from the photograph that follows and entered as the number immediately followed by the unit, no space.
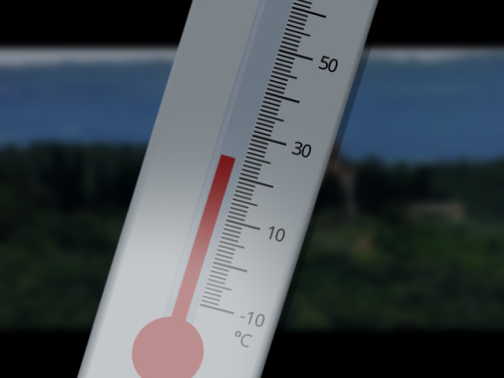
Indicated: 24°C
